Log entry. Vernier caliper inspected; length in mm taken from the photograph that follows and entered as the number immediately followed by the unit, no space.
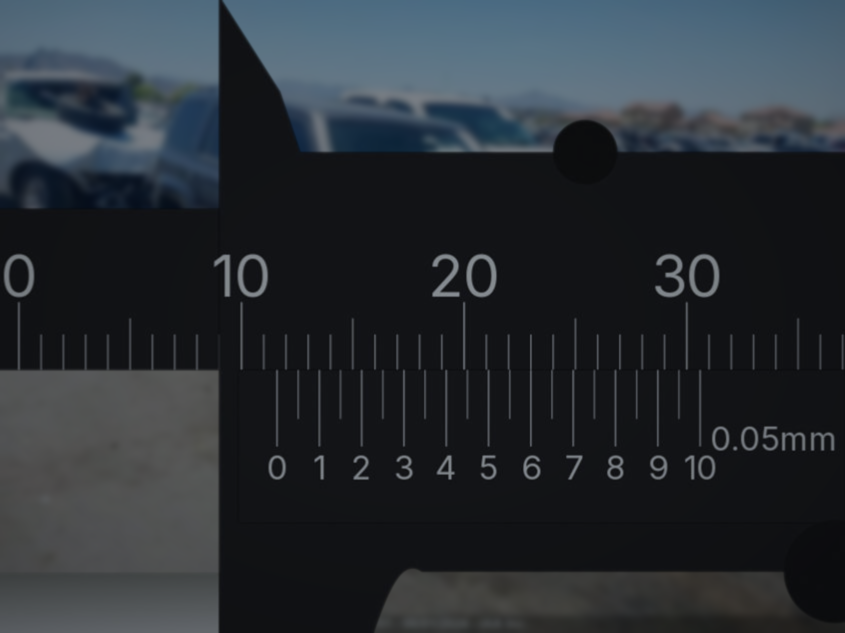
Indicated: 11.6mm
